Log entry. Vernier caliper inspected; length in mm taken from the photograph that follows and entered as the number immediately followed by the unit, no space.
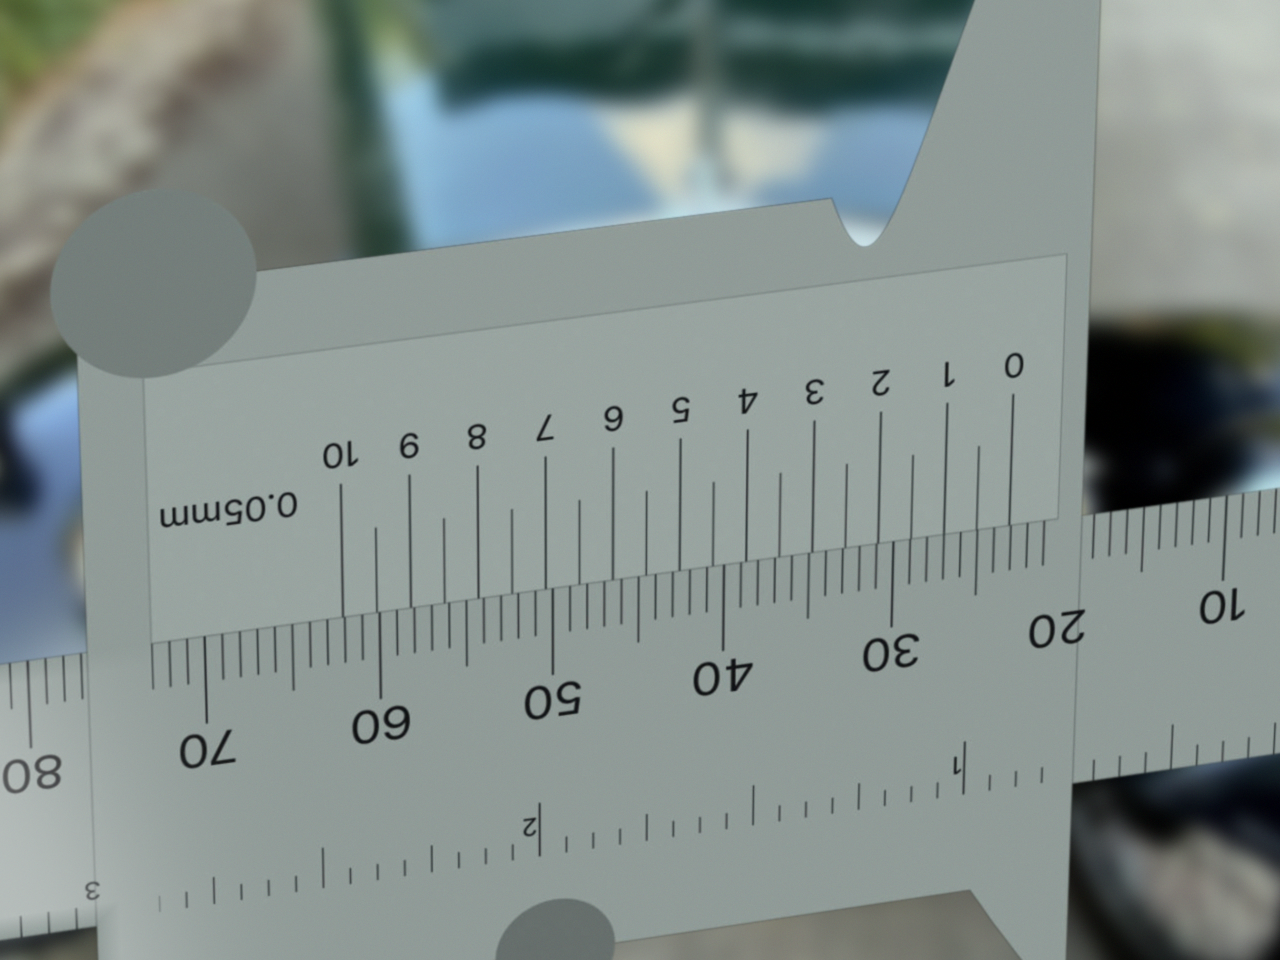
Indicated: 23.1mm
